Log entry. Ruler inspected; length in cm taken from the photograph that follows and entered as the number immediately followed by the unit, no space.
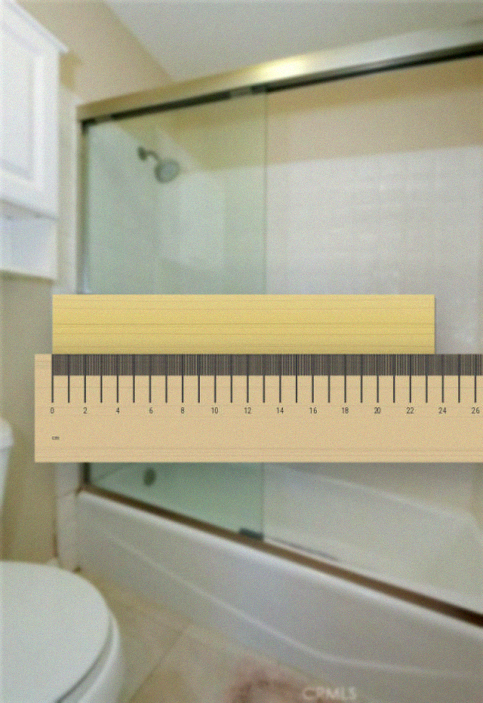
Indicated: 23.5cm
